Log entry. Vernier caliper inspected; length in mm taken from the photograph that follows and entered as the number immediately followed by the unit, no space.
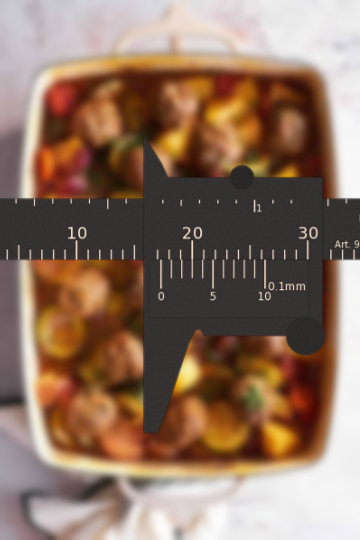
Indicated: 17.3mm
